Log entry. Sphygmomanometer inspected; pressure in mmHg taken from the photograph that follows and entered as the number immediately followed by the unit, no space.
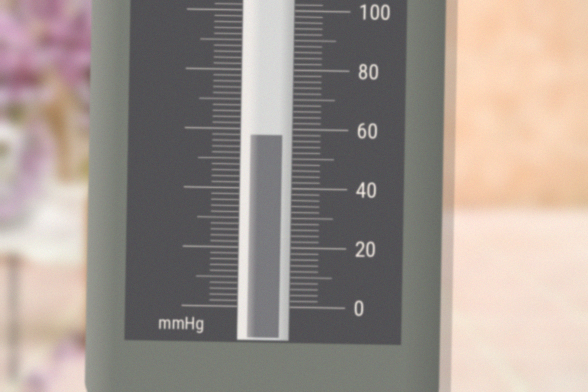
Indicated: 58mmHg
